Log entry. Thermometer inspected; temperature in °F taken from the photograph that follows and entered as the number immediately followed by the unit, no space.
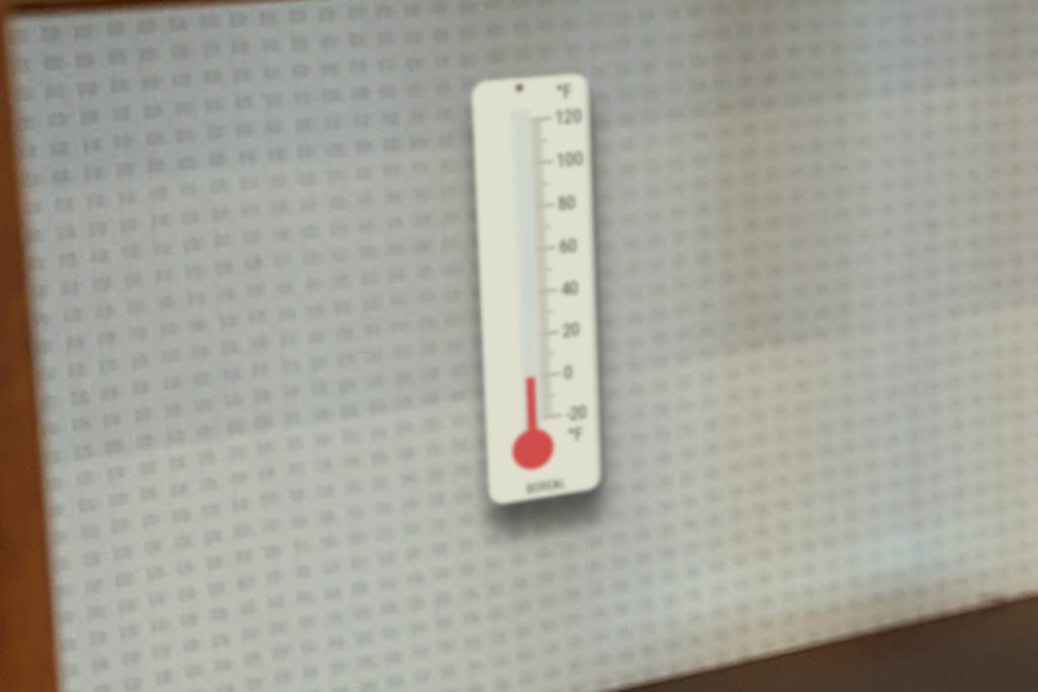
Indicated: 0°F
